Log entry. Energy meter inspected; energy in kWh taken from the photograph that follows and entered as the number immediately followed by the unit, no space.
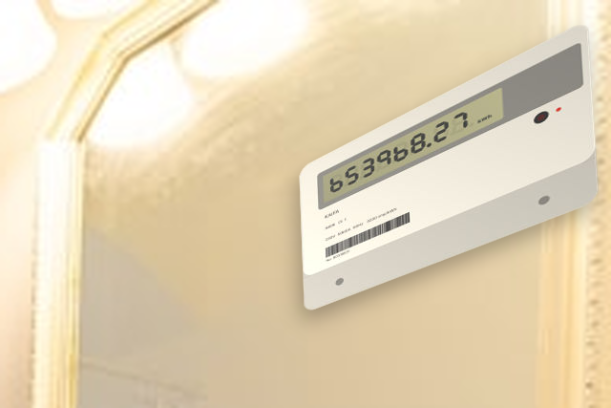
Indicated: 653968.27kWh
